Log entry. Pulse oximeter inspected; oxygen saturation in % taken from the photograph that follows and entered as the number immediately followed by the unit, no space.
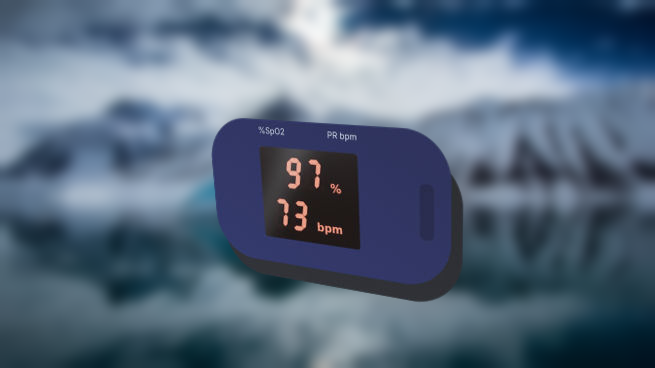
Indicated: 97%
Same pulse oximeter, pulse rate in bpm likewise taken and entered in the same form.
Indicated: 73bpm
